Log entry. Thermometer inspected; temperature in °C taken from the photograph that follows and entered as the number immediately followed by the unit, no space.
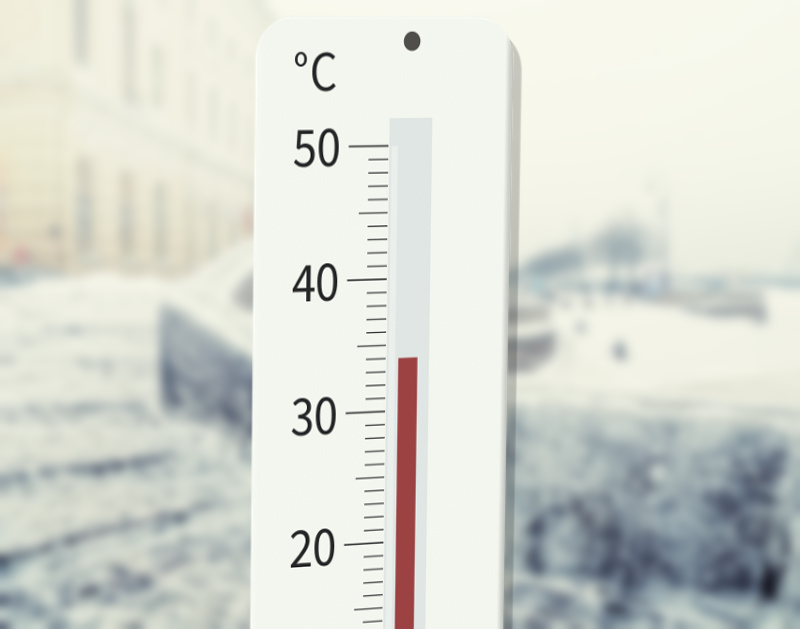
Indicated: 34°C
